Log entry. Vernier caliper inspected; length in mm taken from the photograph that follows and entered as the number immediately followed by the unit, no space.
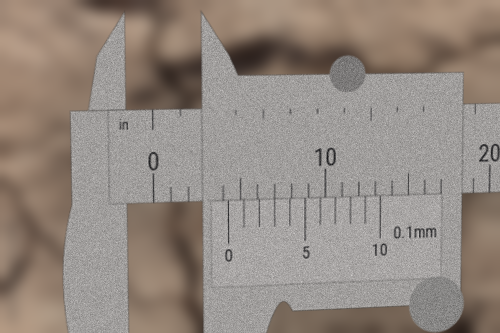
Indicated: 4.3mm
